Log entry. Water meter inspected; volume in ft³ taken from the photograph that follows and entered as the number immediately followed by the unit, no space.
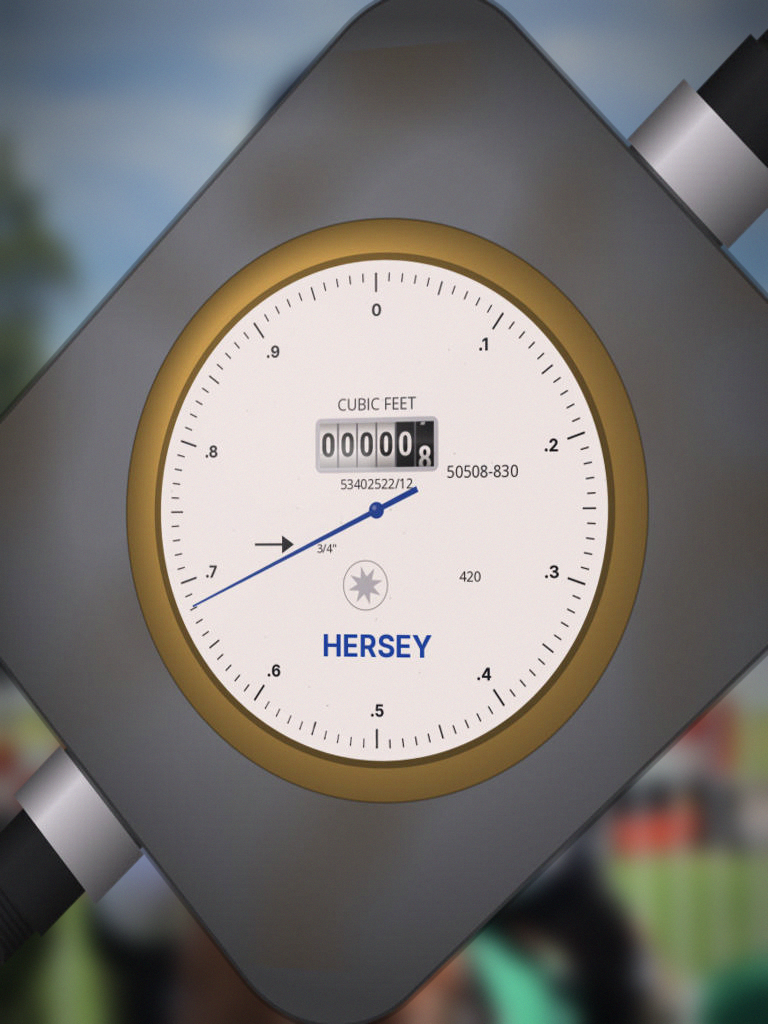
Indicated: 7.68ft³
